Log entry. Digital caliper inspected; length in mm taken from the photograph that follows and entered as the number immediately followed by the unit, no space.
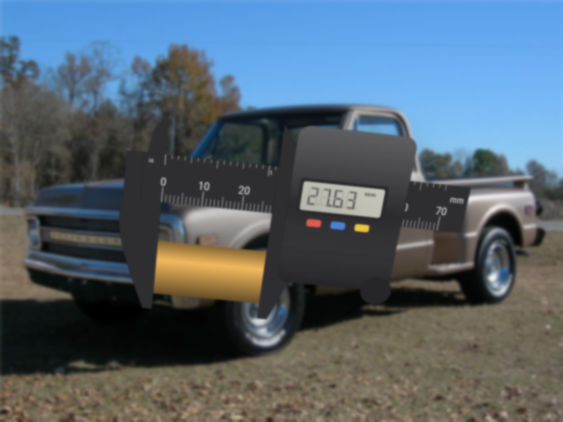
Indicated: 27.63mm
